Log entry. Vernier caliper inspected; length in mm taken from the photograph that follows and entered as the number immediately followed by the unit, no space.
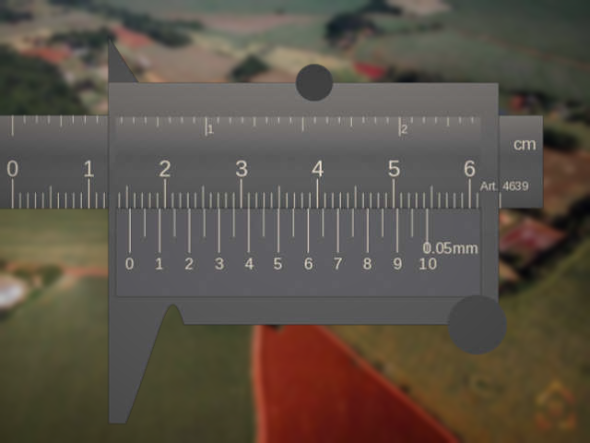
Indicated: 15.4mm
